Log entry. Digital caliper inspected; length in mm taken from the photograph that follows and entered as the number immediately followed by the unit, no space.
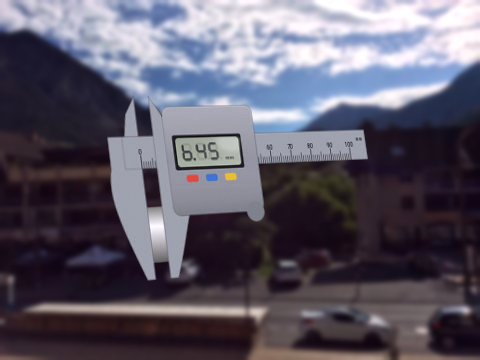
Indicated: 6.45mm
